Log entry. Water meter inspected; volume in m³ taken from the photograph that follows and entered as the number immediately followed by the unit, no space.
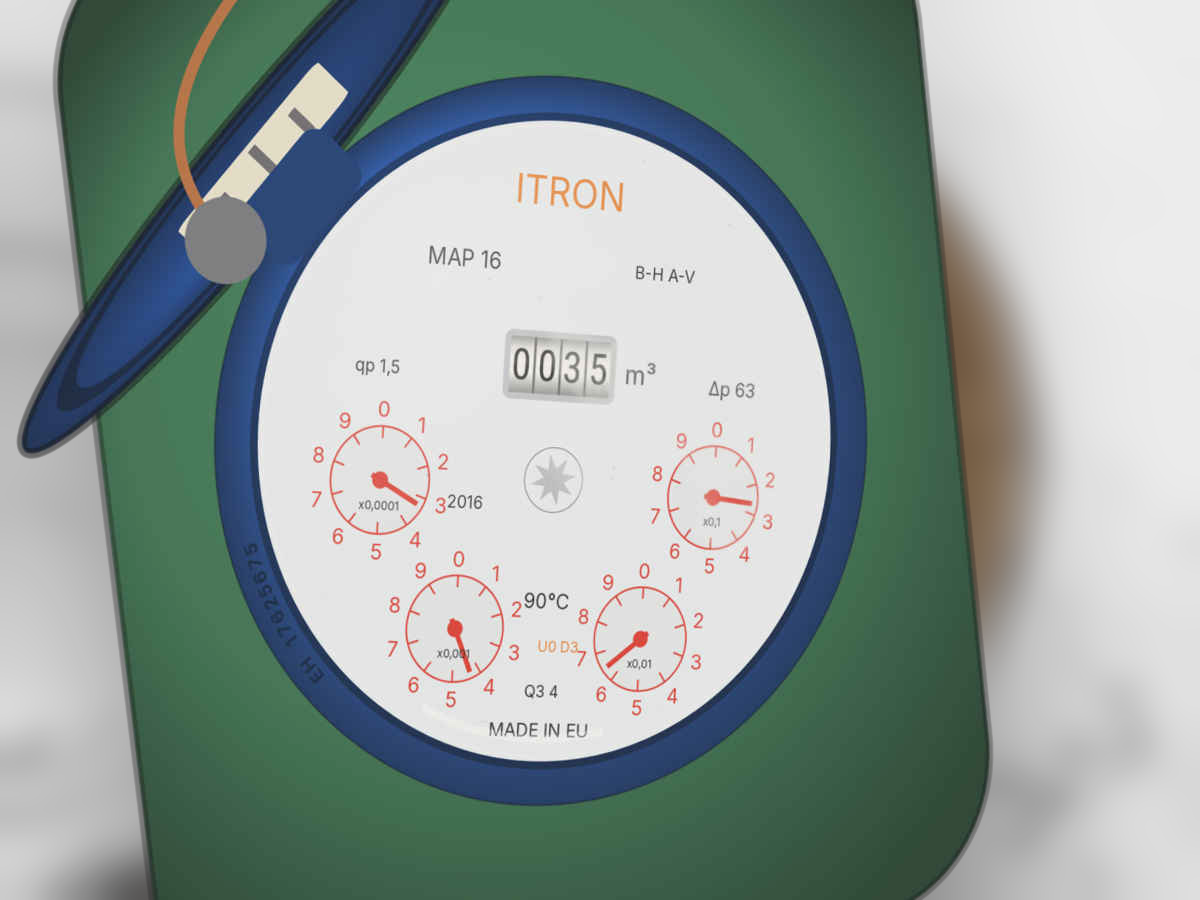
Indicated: 35.2643m³
